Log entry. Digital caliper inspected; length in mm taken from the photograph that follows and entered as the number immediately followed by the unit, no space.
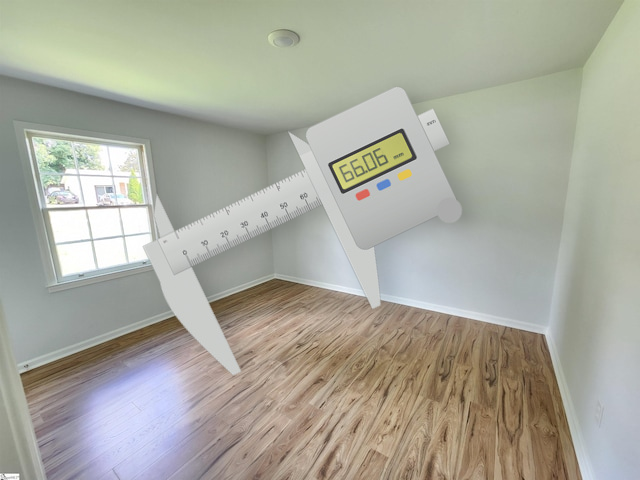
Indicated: 66.06mm
